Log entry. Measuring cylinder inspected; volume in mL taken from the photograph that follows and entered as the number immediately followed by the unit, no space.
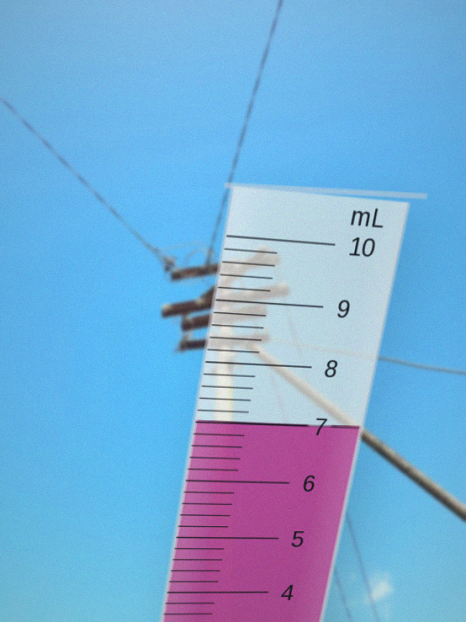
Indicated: 7mL
